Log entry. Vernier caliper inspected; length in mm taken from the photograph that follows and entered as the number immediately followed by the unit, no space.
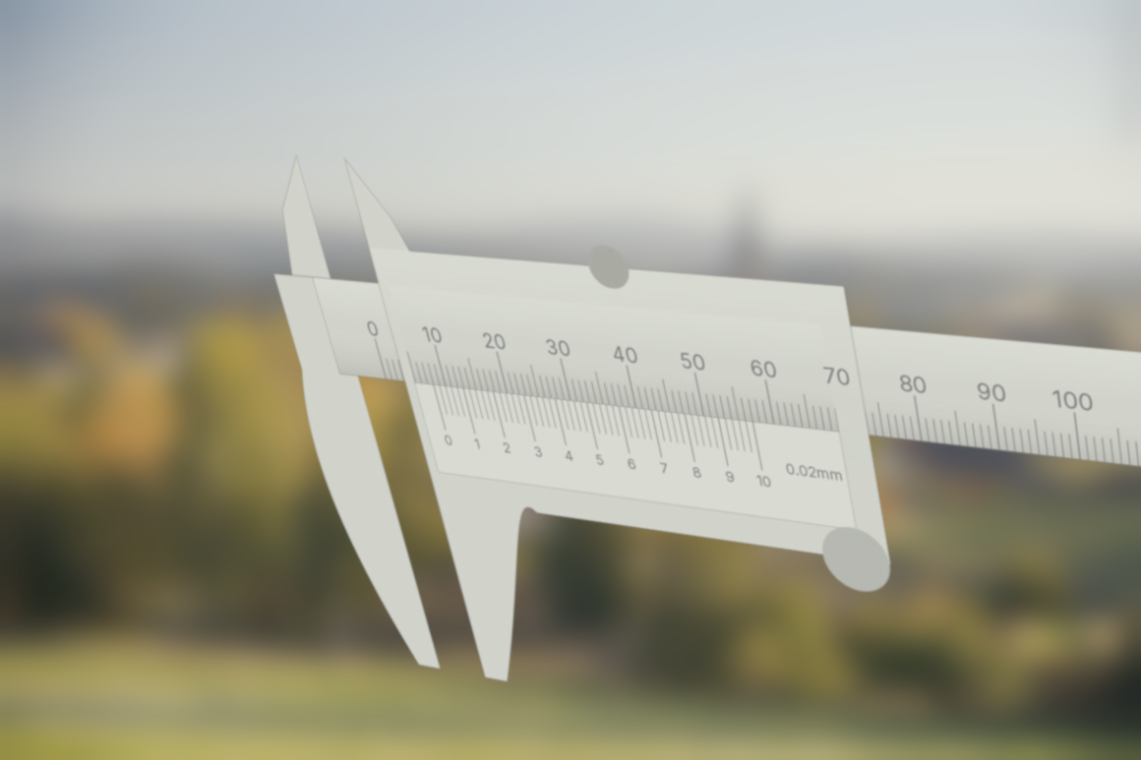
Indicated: 8.0mm
